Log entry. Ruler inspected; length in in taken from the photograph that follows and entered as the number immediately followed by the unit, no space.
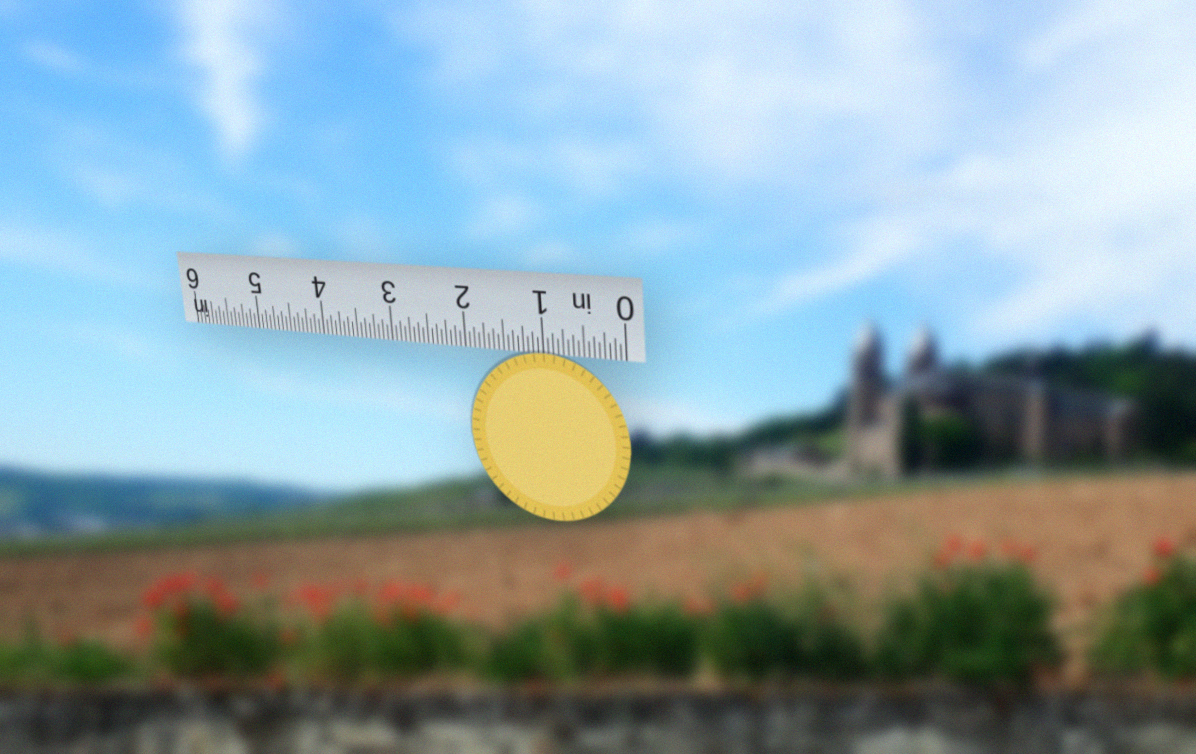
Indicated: 2in
